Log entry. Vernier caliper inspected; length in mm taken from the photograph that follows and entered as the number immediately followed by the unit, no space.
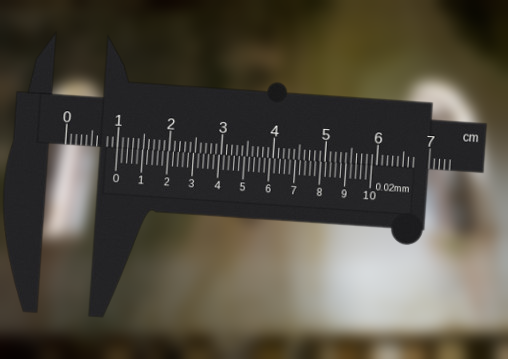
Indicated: 10.0mm
